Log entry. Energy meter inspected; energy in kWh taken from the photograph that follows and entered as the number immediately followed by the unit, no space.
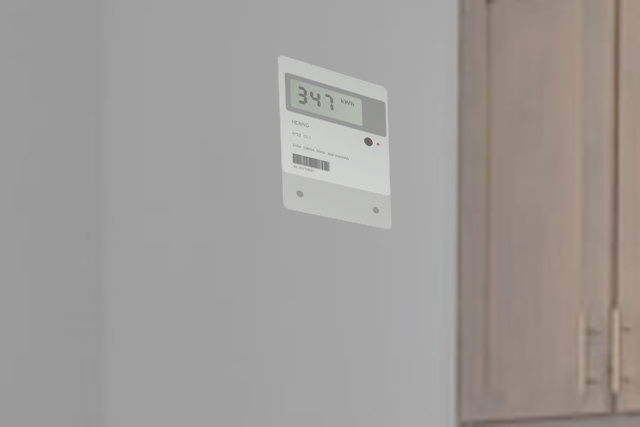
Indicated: 347kWh
